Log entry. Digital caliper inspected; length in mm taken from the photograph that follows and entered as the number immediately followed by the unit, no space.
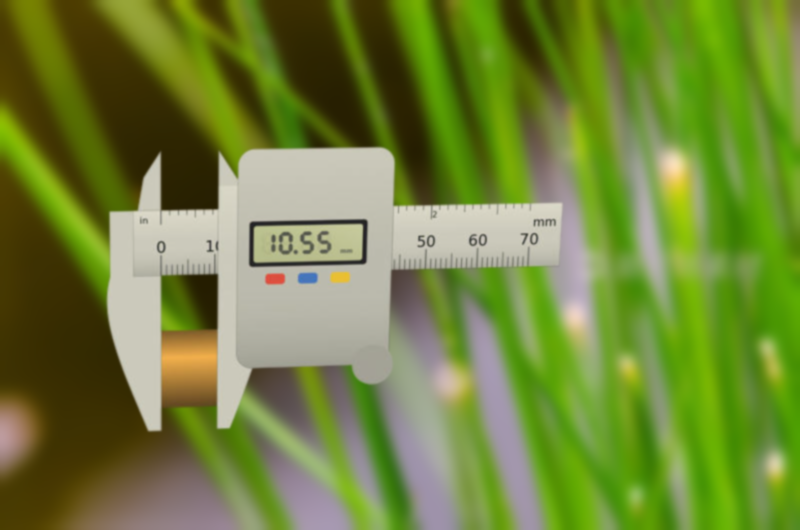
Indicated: 10.55mm
